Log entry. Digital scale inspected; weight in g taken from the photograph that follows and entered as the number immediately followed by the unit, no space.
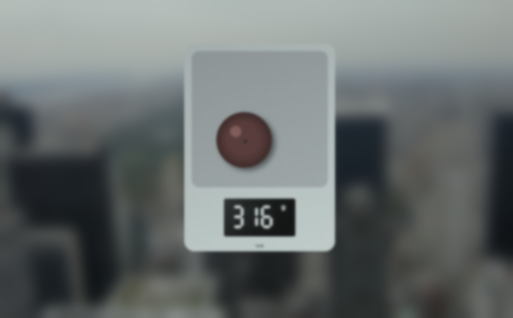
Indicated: 316g
